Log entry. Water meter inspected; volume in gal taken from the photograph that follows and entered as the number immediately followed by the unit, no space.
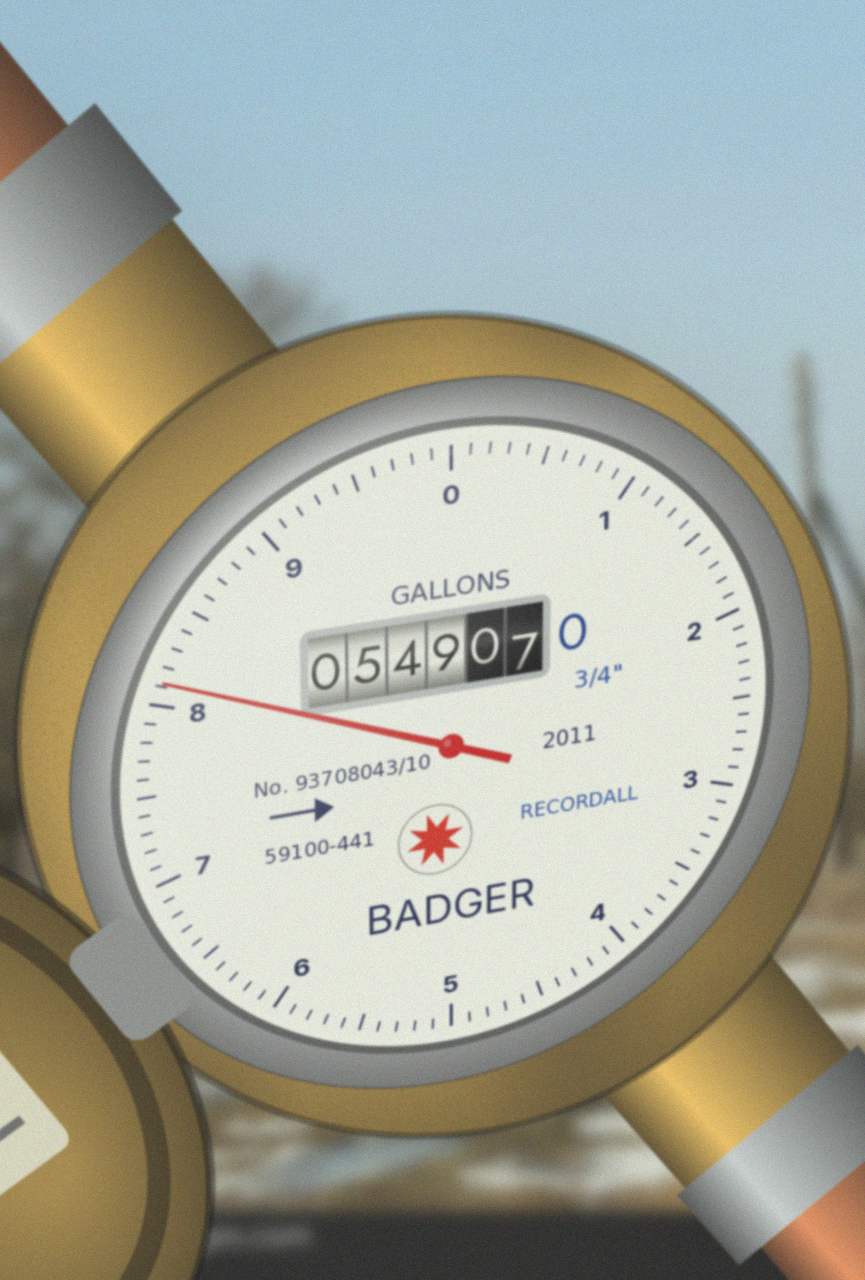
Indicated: 549068.1gal
